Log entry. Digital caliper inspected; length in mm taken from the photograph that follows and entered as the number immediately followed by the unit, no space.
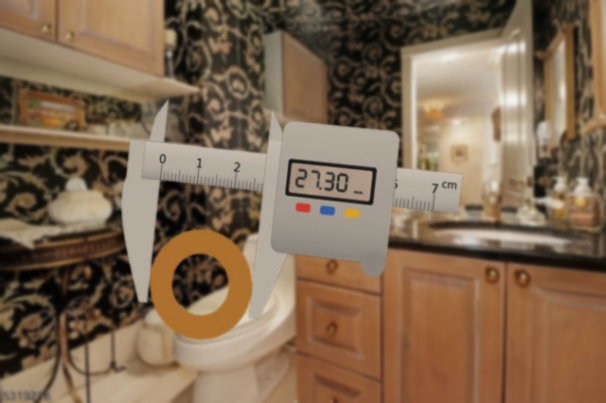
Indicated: 27.30mm
